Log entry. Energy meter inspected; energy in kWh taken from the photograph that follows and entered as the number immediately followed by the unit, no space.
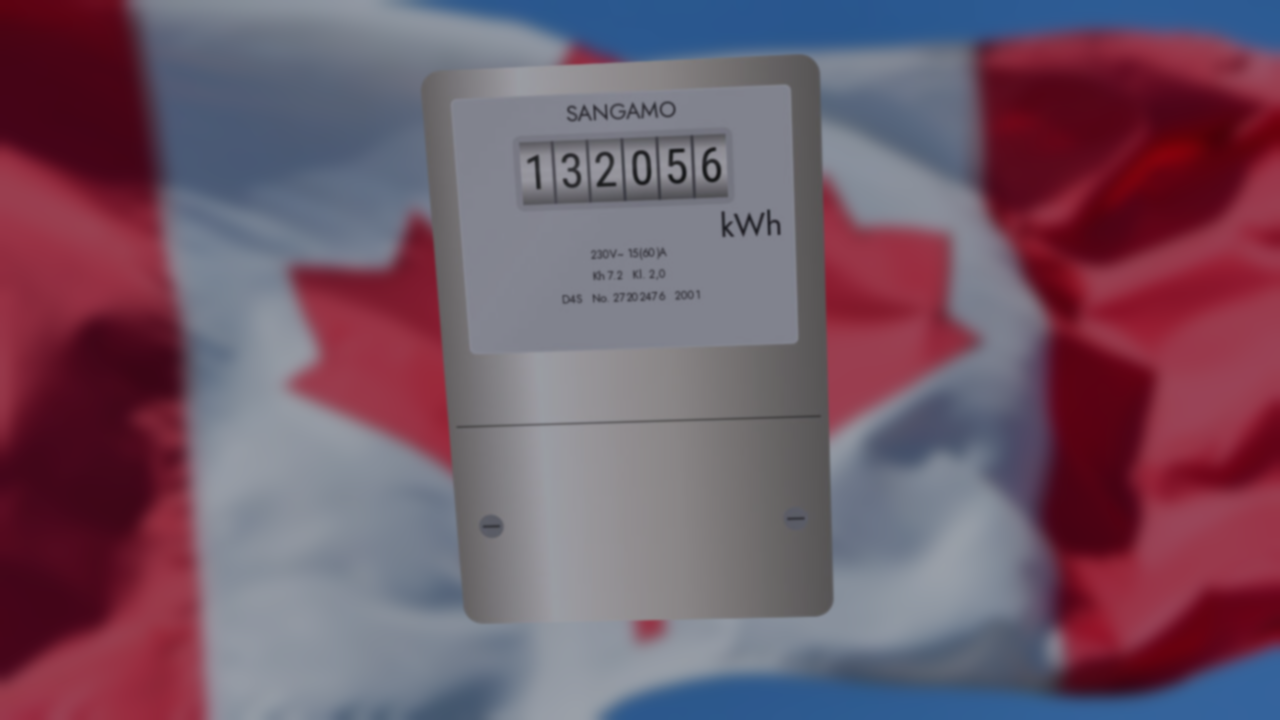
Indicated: 132056kWh
